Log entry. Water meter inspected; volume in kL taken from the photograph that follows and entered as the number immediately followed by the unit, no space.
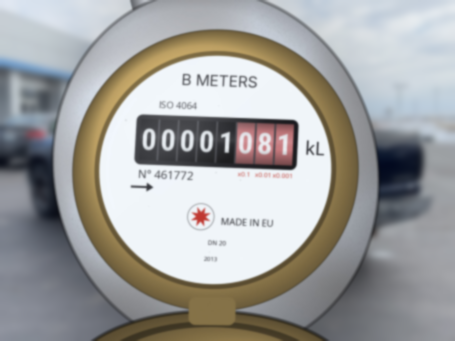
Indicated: 1.081kL
